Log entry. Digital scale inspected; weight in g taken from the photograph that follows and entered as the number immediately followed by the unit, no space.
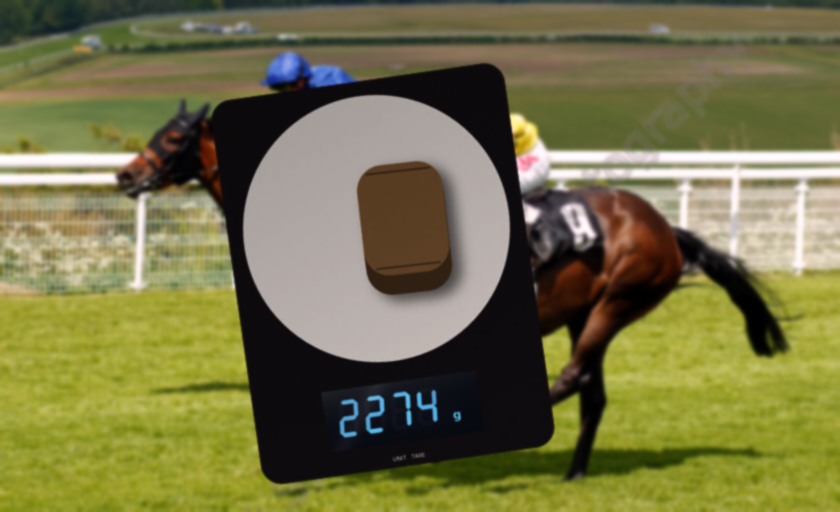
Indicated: 2274g
